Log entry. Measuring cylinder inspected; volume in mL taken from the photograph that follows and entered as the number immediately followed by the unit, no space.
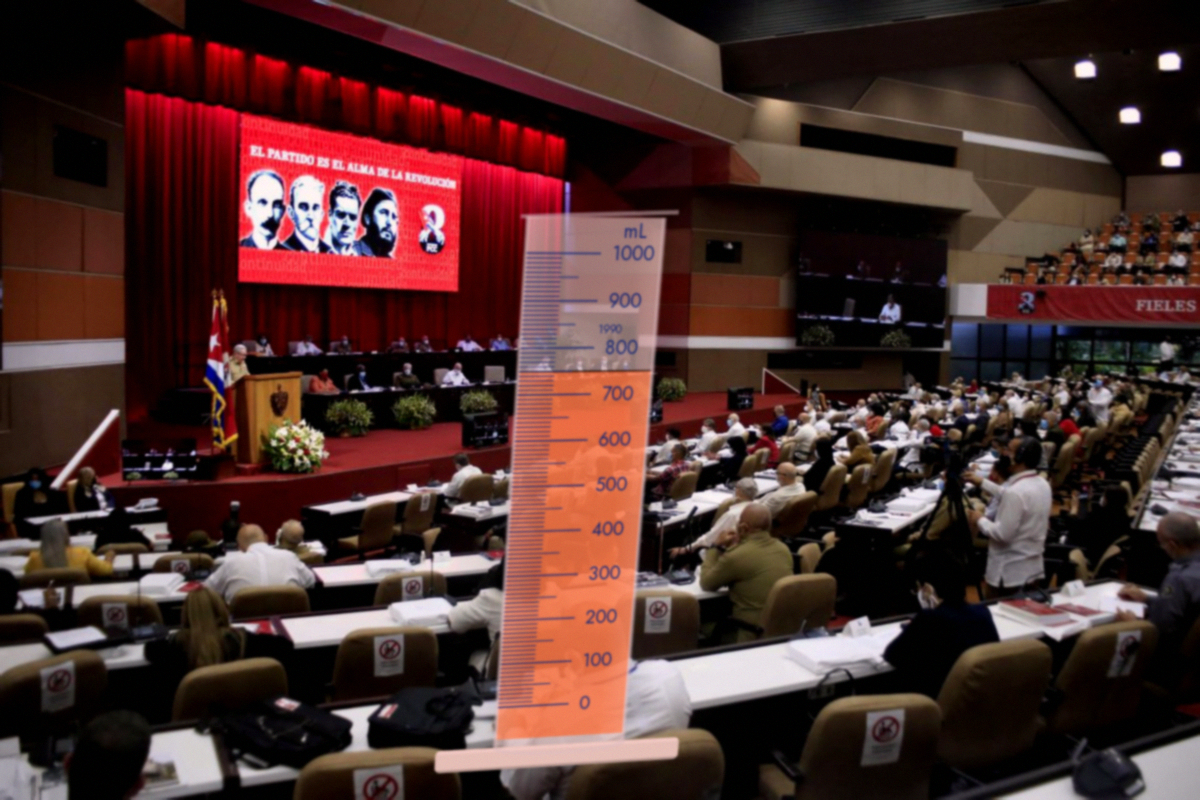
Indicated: 750mL
